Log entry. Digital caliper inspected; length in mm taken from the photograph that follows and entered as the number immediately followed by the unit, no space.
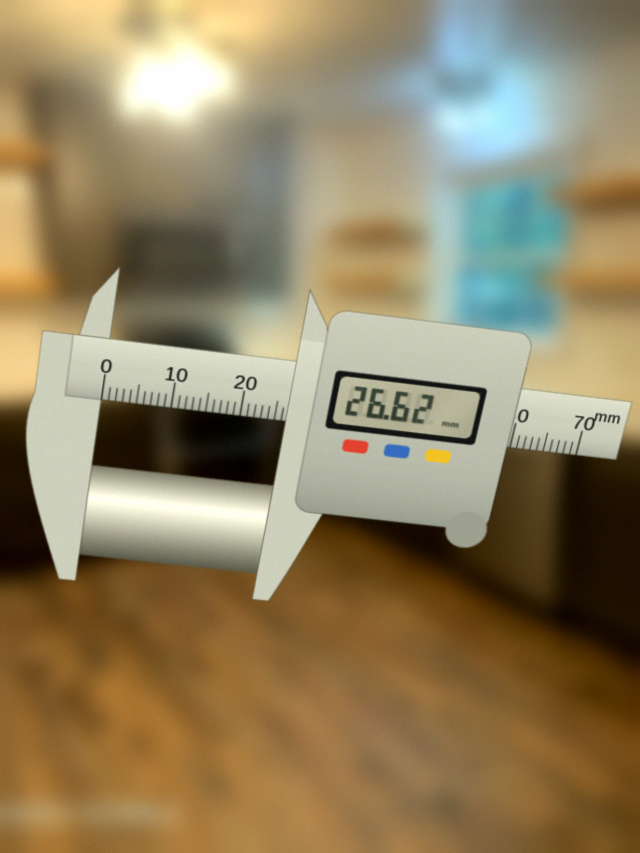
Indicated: 26.62mm
